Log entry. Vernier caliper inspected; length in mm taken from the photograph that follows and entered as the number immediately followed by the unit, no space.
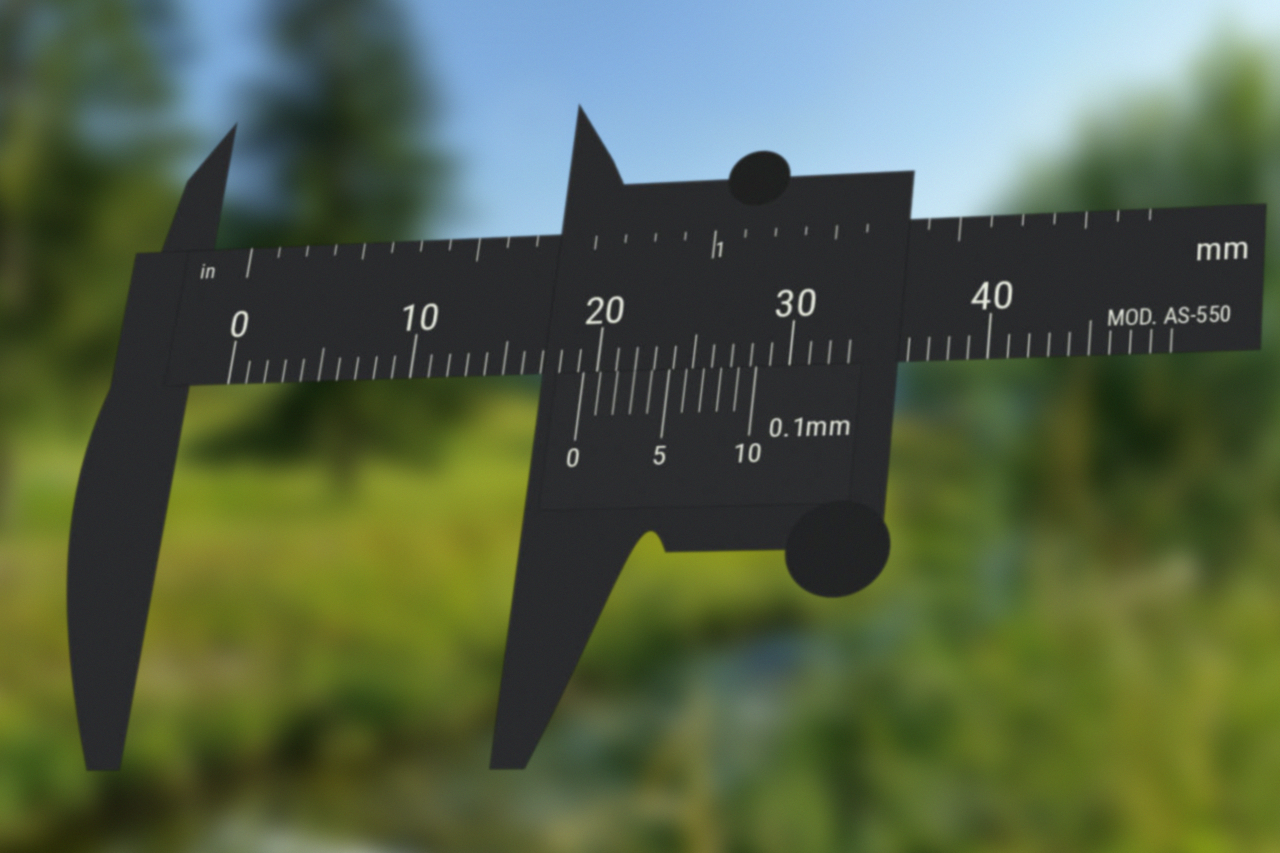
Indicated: 19.3mm
